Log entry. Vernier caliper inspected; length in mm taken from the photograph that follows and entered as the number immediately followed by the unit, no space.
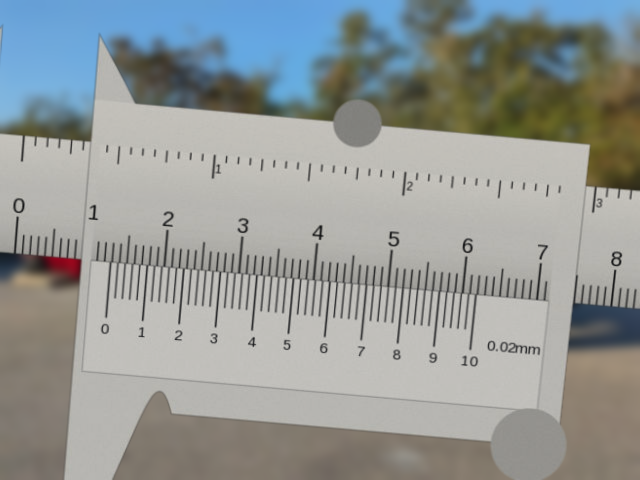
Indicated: 12.8mm
